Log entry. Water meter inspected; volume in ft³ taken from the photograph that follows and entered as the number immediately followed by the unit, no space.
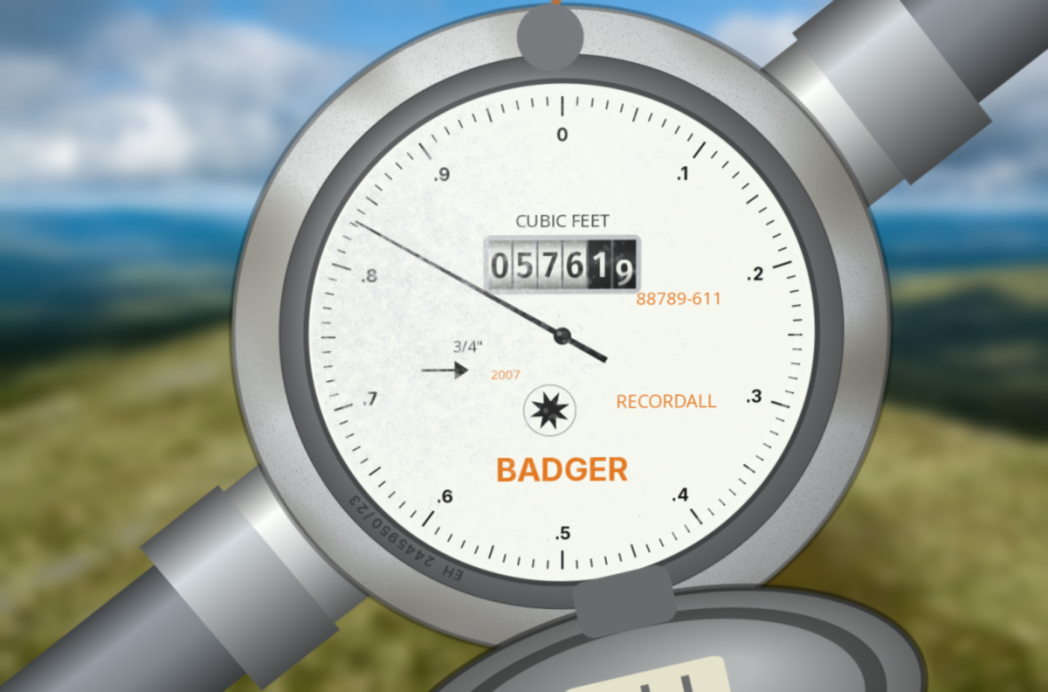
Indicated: 57618.83ft³
